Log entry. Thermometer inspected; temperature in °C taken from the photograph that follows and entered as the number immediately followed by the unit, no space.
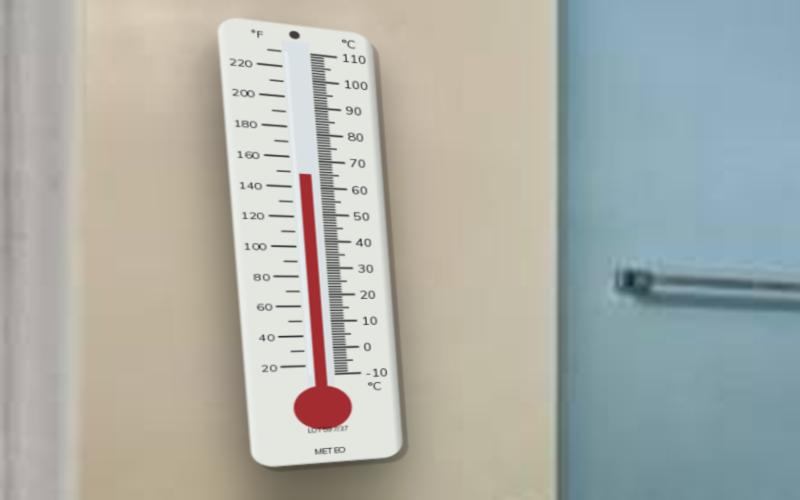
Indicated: 65°C
